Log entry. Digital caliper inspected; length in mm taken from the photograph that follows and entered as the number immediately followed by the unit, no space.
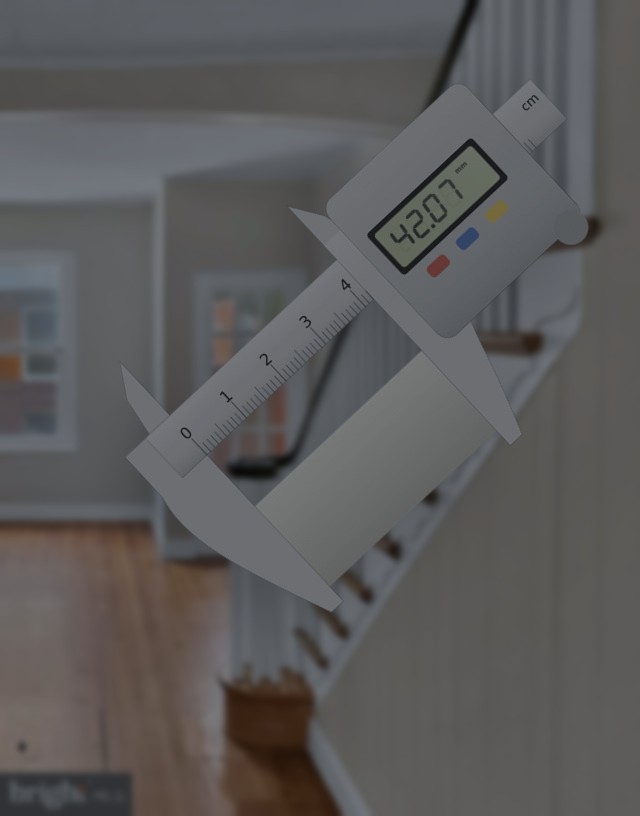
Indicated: 42.07mm
